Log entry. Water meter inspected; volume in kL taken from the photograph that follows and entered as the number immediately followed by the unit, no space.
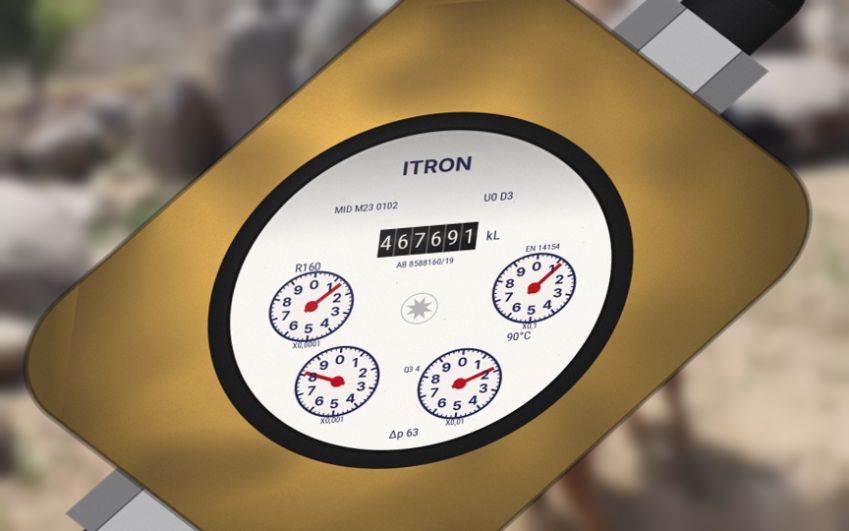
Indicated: 467691.1181kL
